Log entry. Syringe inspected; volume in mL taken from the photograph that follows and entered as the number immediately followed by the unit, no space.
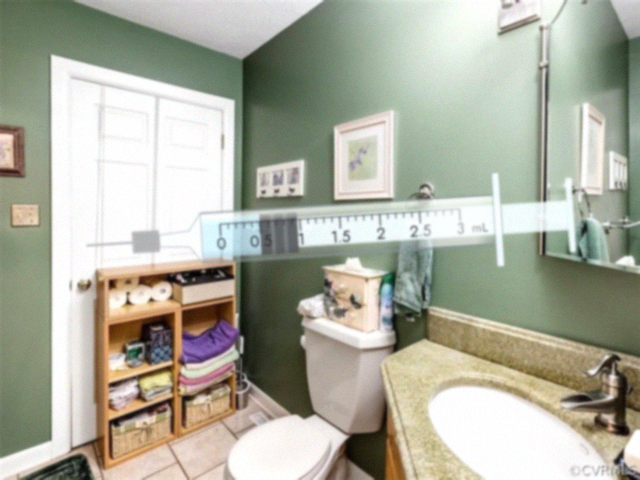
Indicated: 0.5mL
